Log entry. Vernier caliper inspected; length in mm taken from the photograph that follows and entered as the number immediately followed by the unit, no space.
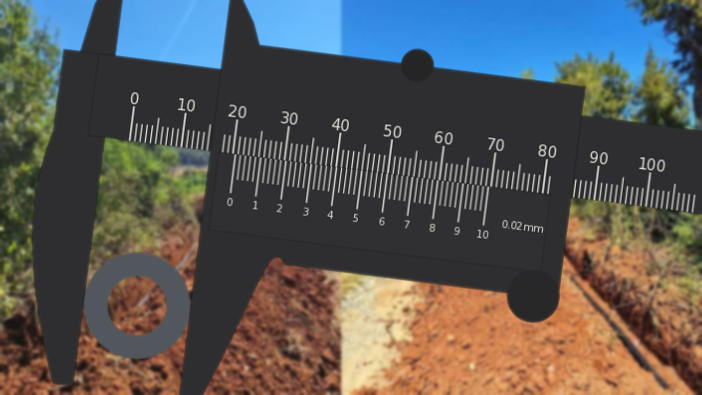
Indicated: 20.5mm
